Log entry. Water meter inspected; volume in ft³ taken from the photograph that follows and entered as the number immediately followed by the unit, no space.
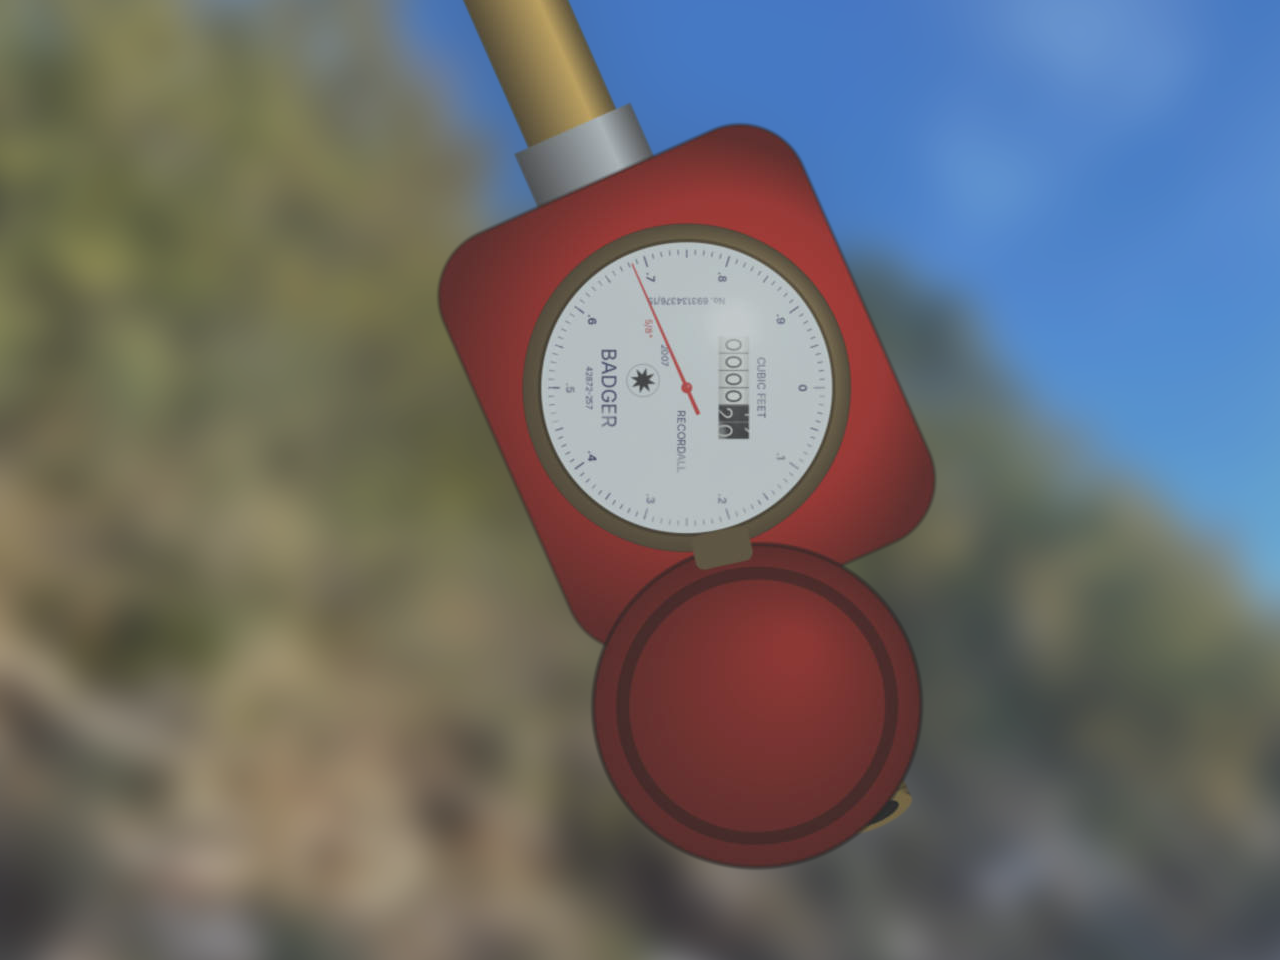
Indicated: 19.68ft³
